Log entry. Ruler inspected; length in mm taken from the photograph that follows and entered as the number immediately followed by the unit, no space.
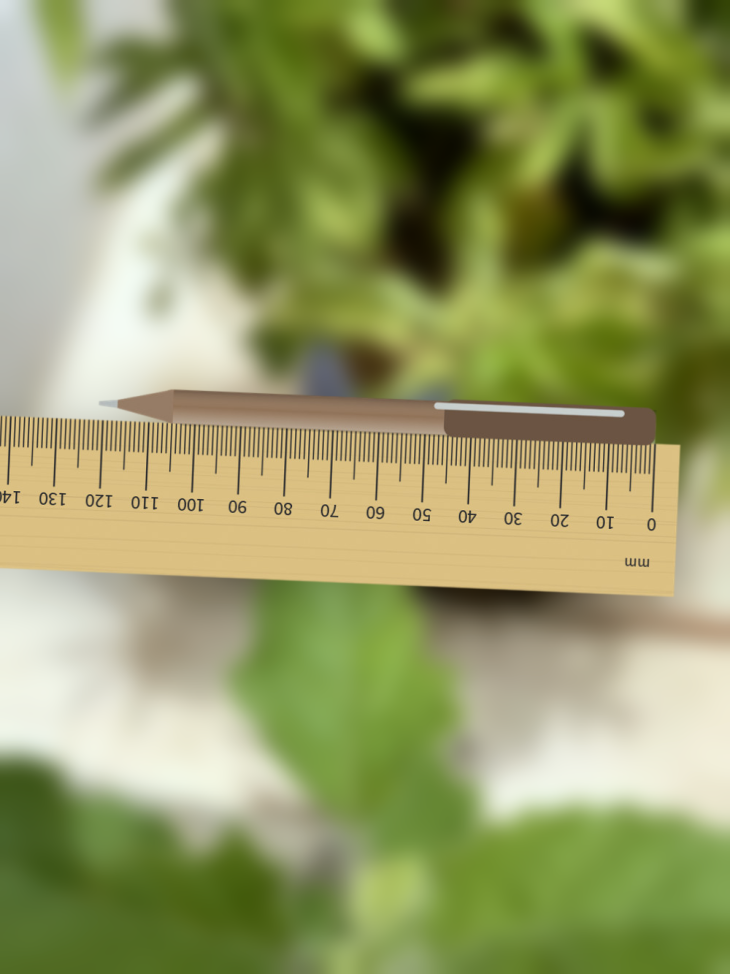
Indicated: 121mm
